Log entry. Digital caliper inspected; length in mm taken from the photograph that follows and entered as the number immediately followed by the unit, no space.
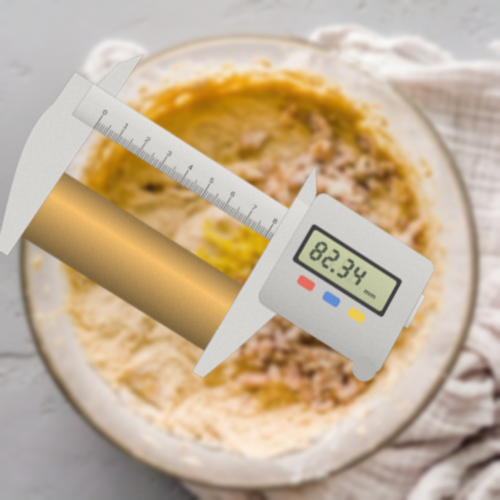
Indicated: 82.34mm
